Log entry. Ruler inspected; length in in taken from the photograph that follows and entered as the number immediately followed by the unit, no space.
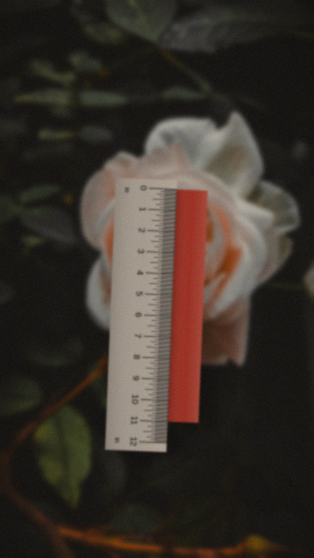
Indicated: 11in
